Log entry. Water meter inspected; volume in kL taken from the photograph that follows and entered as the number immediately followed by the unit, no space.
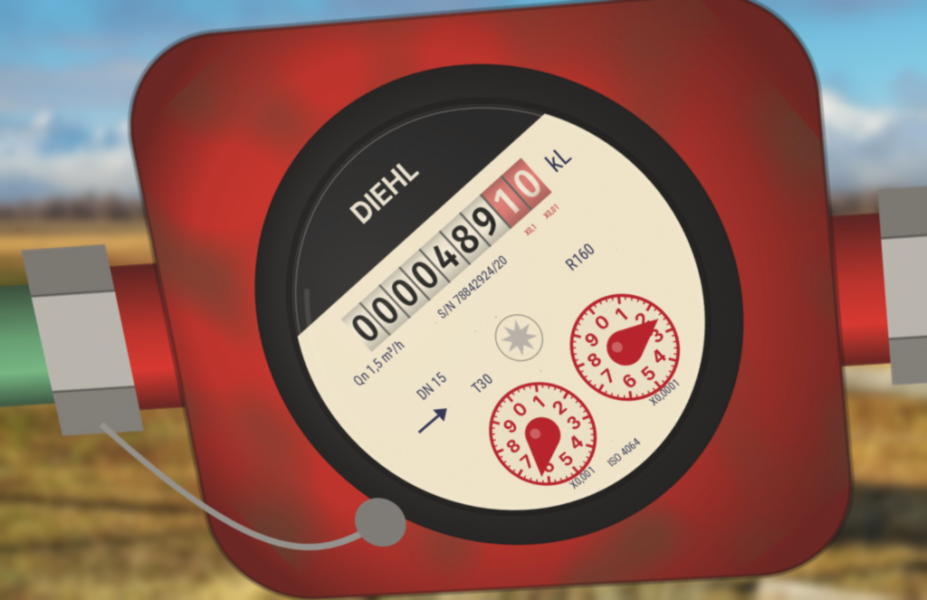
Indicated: 489.1062kL
